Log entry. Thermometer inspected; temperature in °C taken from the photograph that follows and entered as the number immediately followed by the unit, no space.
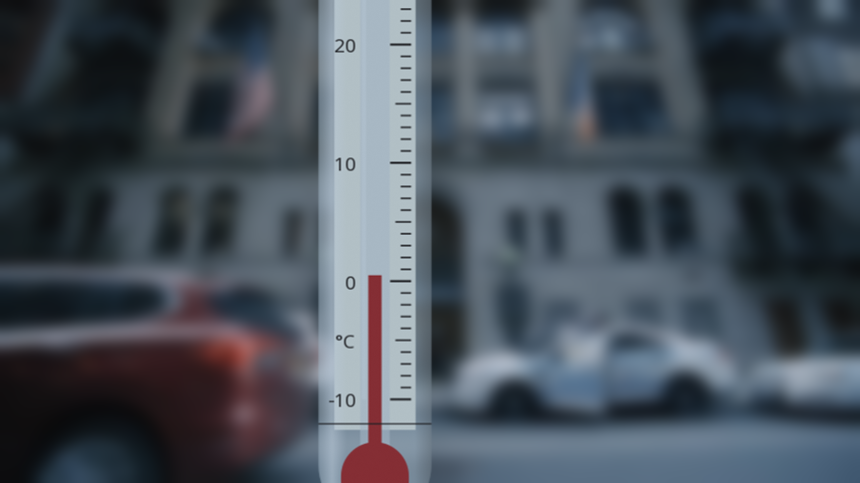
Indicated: 0.5°C
